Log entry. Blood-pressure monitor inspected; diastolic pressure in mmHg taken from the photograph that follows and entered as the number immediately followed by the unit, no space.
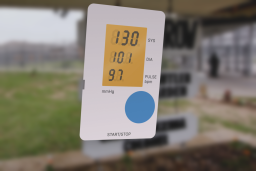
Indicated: 101mmHg
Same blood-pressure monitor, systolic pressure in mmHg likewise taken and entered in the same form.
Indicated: 130mmHg
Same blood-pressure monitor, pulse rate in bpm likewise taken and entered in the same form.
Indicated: 97bpm
